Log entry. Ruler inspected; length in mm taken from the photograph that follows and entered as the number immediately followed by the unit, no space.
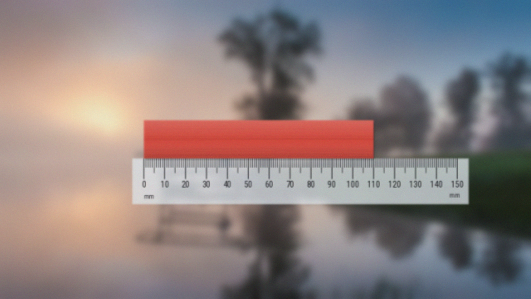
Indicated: 110mm
